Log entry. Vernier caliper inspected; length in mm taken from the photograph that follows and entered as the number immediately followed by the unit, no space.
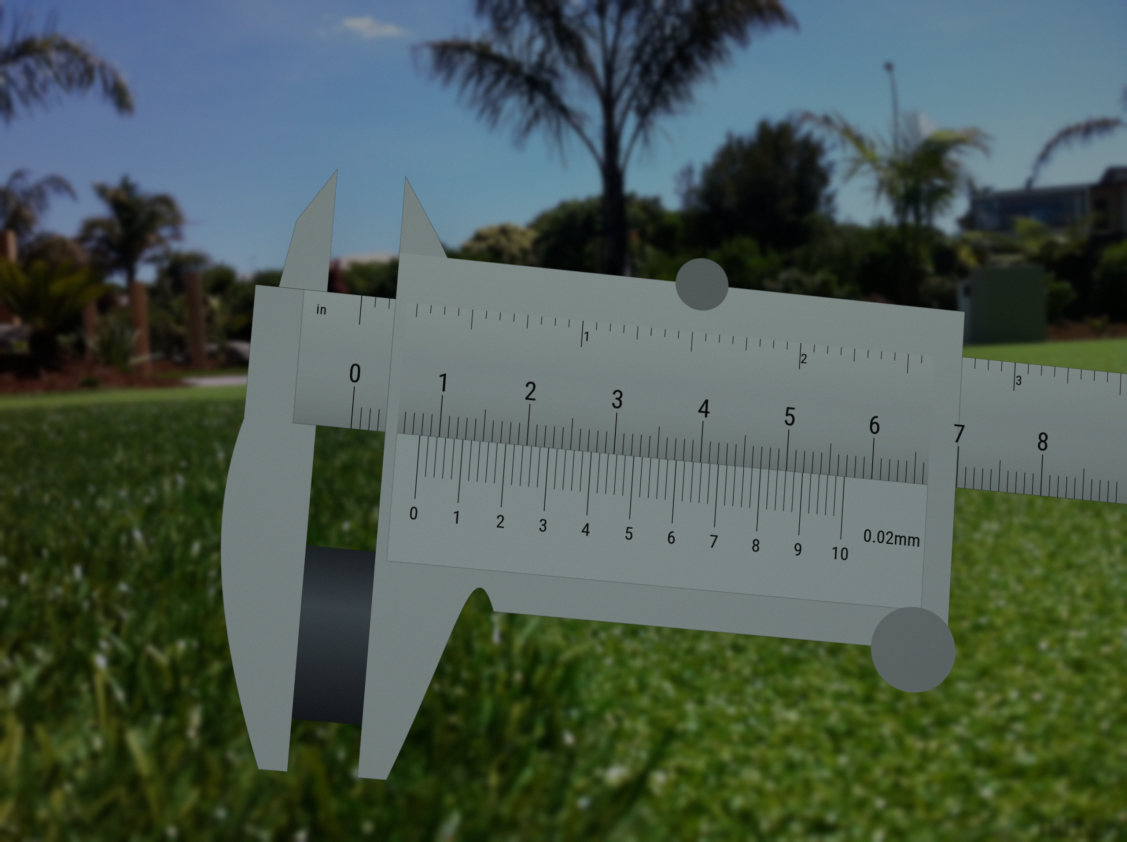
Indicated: 7.8mm
